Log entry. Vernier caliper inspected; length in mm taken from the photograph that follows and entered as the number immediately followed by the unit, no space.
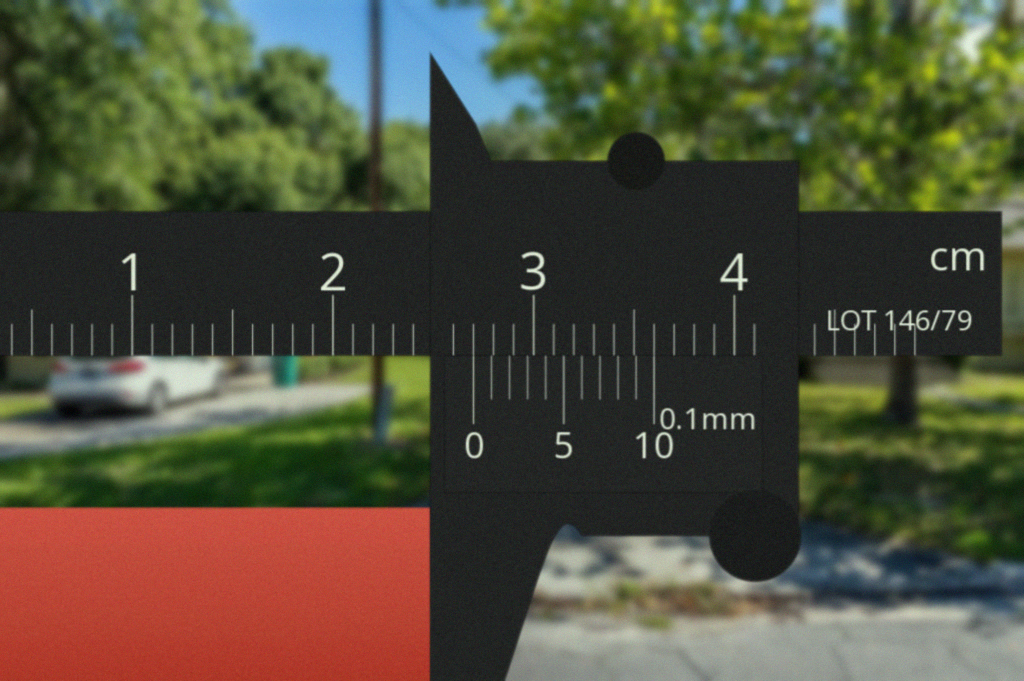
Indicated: 27.0mm
